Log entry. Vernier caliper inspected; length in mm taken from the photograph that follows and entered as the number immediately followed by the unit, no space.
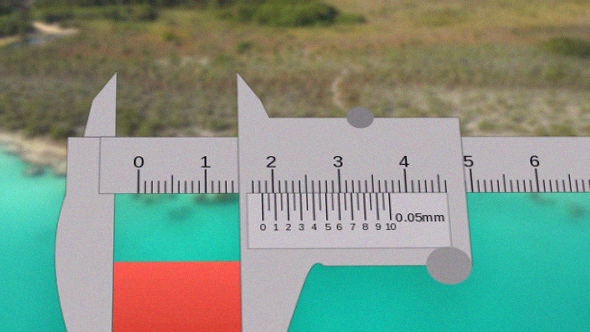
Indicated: 18.4mm
